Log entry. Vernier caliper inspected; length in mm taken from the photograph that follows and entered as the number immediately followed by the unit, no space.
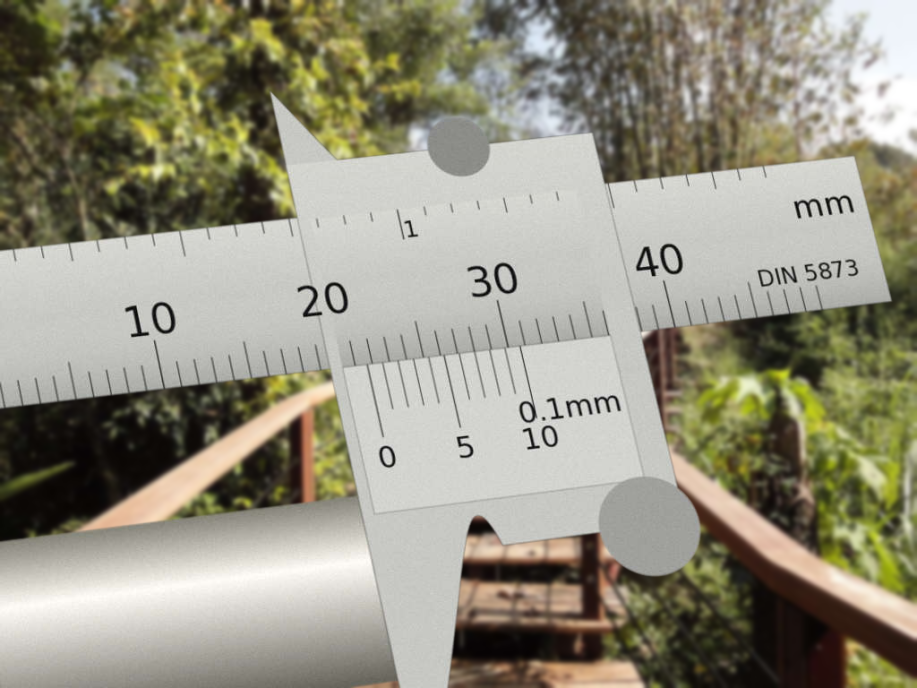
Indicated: 21.7mm
